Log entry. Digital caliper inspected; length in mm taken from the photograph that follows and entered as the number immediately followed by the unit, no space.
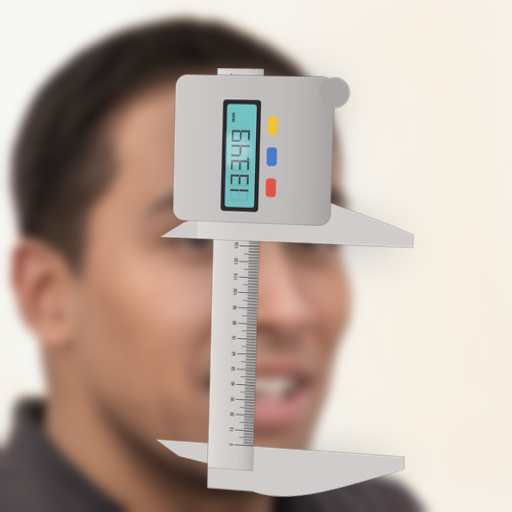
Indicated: 133.49mm
